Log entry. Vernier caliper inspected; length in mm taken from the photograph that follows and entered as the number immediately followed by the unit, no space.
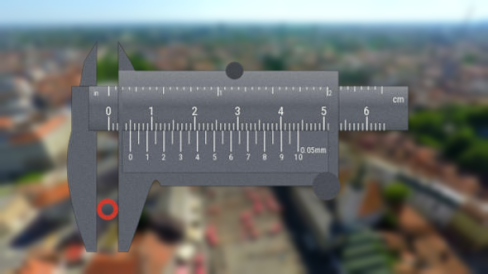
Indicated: 5.0mm
